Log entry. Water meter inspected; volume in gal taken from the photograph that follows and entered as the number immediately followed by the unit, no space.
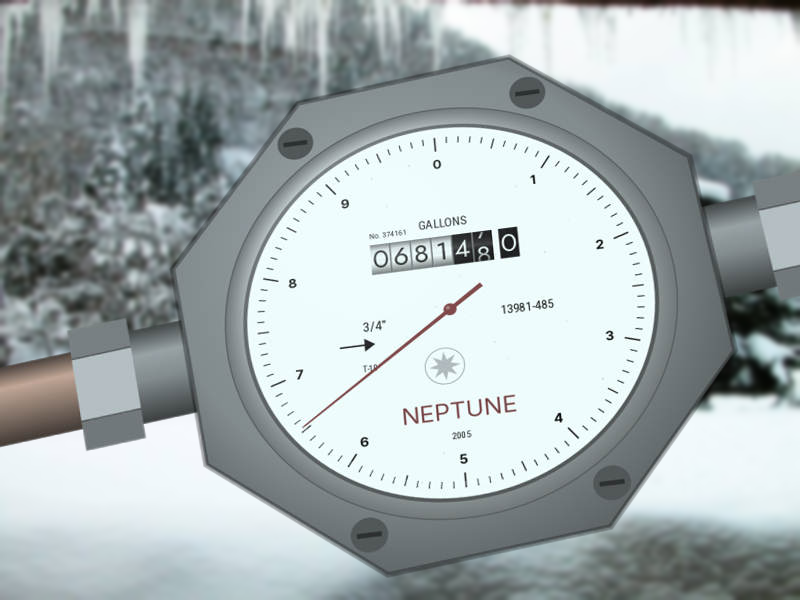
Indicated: 681476.5gal
